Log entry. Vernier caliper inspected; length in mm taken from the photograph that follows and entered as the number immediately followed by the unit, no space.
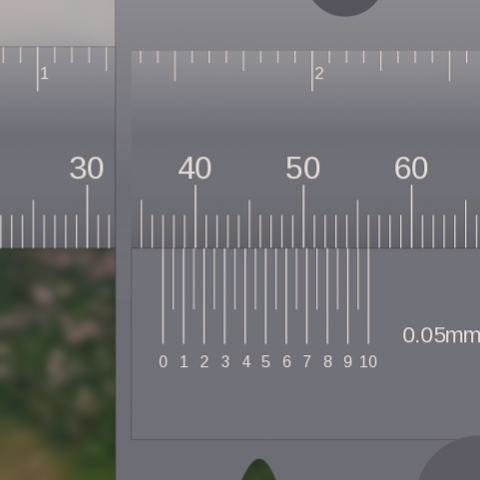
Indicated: 37.0mm
